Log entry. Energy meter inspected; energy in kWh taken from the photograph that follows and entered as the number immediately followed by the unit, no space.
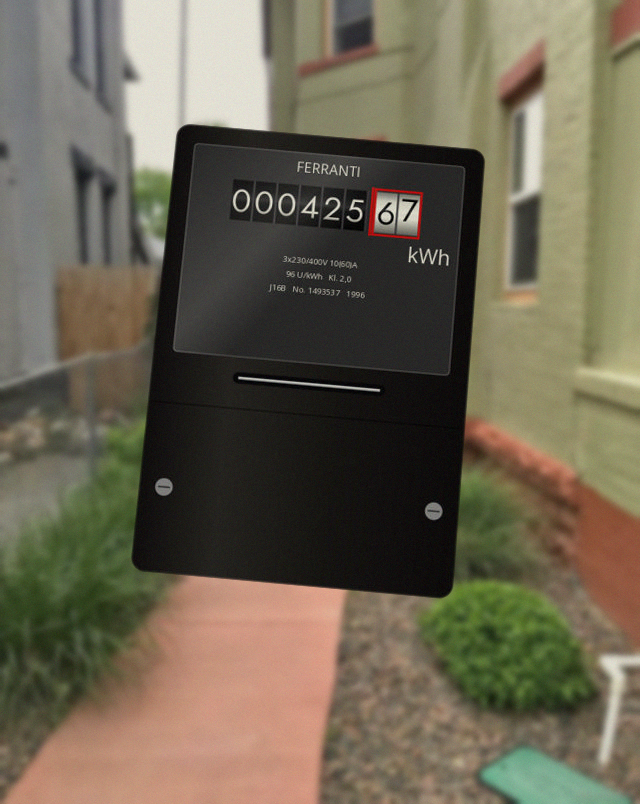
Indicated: 425.67kWh
